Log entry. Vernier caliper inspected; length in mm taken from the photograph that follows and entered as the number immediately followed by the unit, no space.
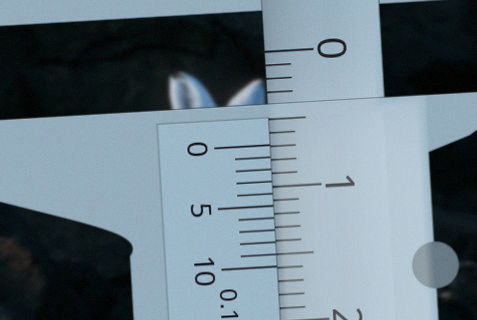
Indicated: 6.9mm
